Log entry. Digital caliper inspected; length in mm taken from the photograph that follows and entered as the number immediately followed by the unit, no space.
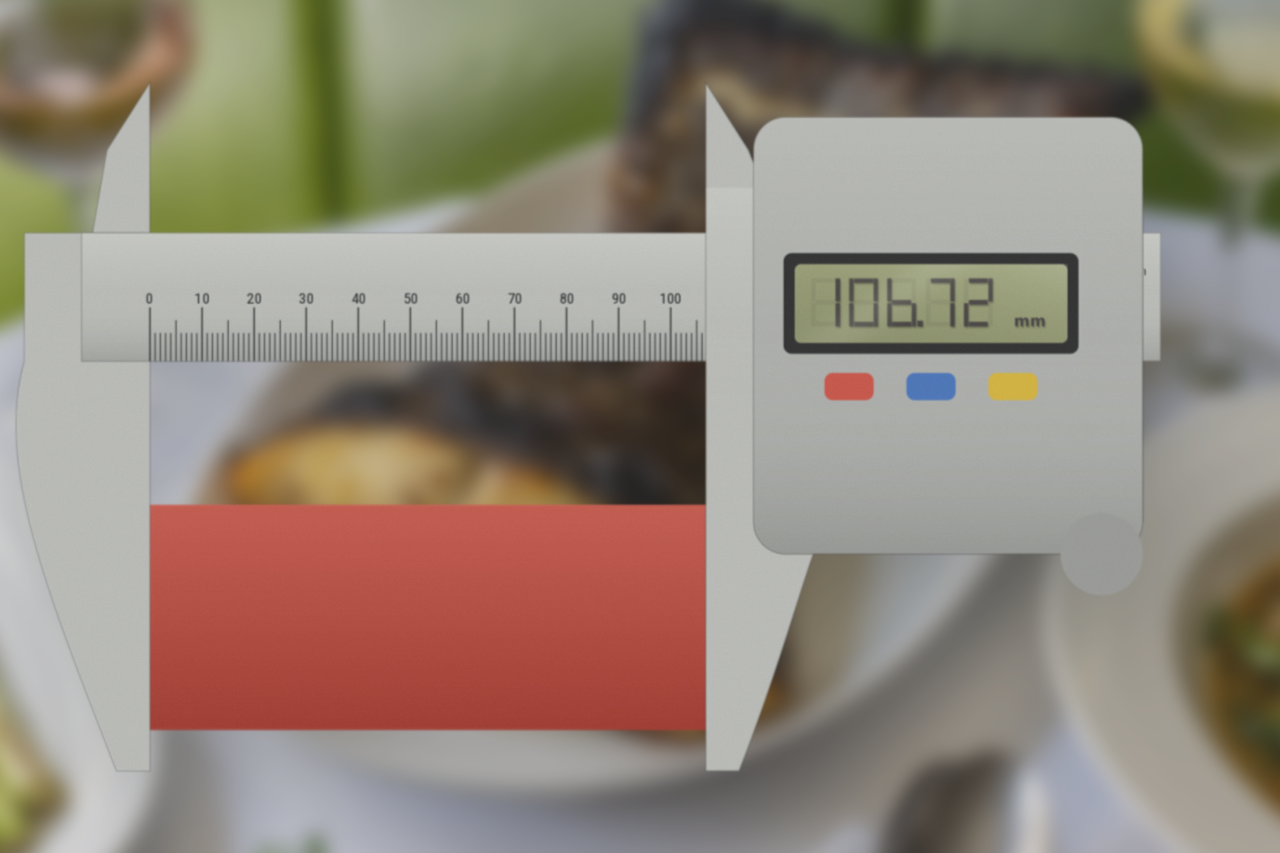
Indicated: 106.72mm
